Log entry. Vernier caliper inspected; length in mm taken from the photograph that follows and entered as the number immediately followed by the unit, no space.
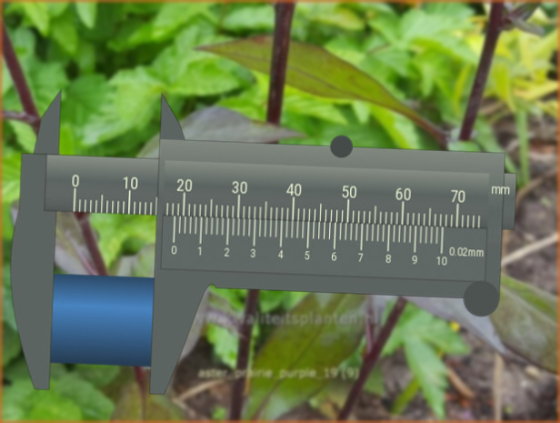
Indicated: 18.4mm
